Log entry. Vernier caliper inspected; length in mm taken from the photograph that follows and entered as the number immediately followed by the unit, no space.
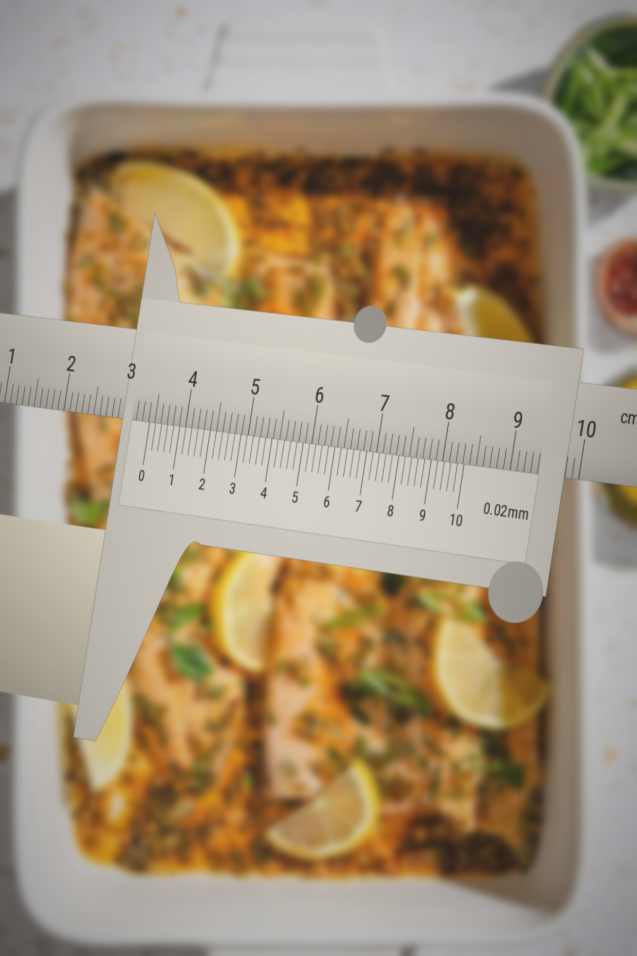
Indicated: 34.2mm
